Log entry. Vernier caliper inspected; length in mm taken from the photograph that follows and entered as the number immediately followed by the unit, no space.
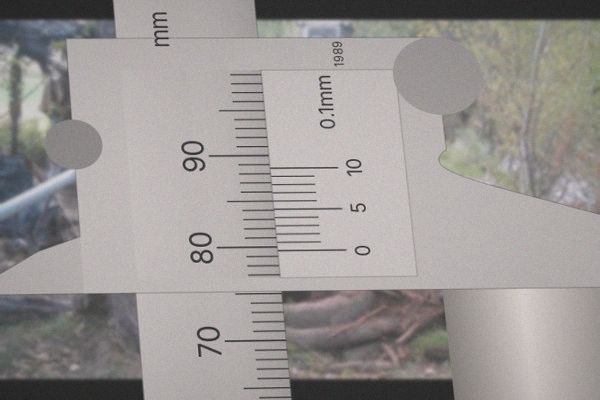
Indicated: 79.6mm
